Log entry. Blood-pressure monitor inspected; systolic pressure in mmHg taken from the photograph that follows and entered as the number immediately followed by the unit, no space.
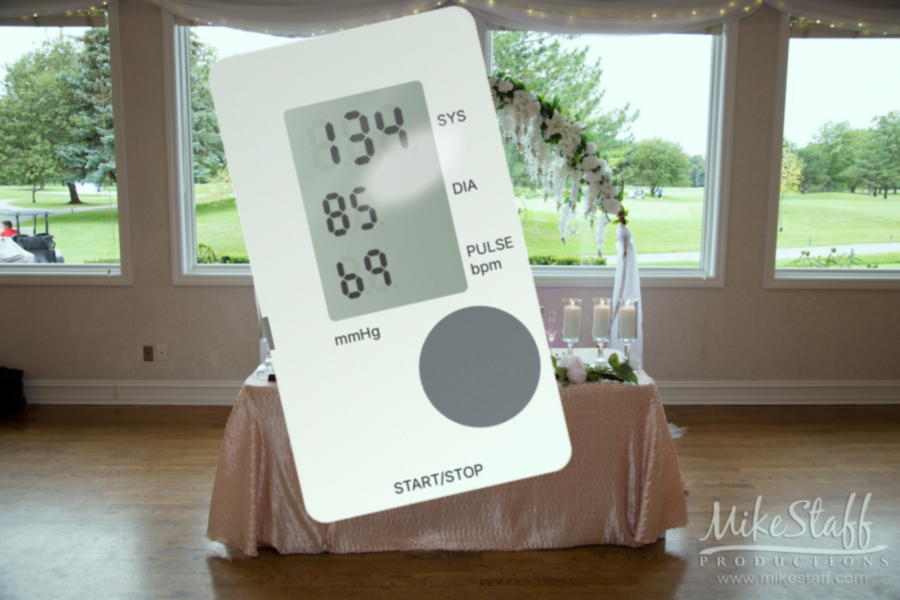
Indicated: 134mmHg
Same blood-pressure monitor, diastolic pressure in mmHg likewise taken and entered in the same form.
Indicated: 85mmHg
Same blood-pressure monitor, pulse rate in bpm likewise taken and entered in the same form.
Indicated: 69bpm
